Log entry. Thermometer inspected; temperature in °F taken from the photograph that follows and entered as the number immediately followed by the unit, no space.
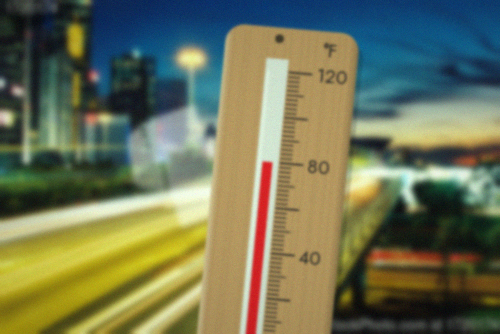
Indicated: 80°F
